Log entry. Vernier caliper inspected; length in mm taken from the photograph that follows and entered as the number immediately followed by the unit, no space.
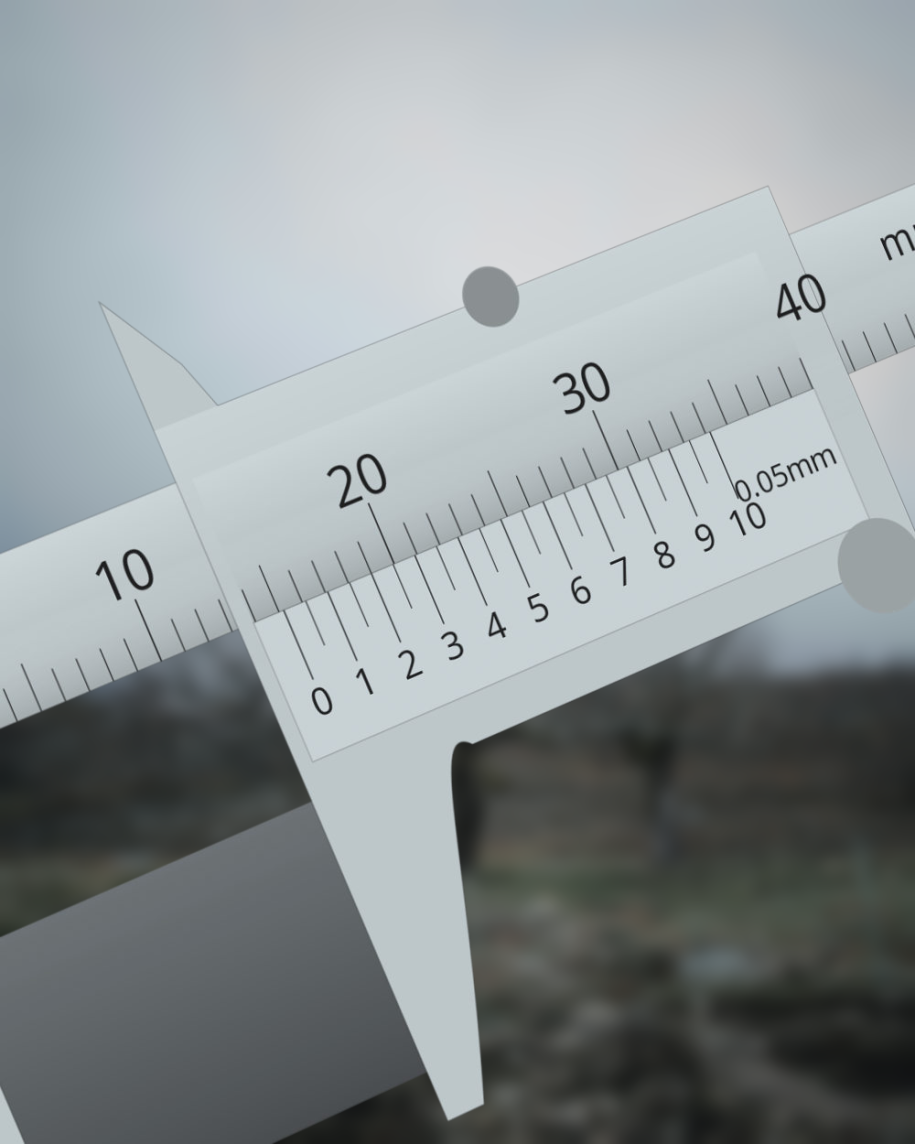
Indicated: 15.20mm
